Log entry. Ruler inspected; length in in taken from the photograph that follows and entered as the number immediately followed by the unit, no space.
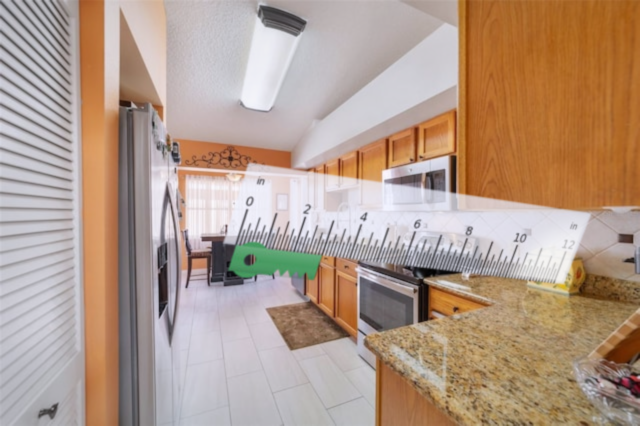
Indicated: 3in
